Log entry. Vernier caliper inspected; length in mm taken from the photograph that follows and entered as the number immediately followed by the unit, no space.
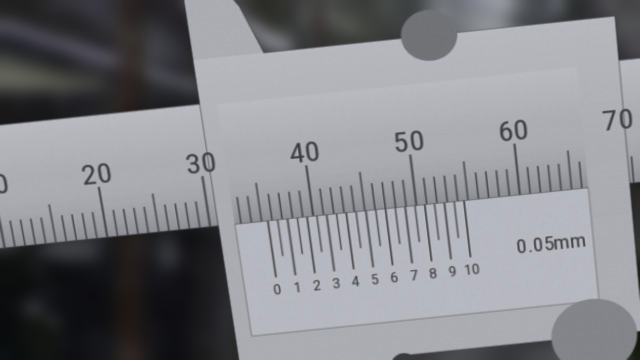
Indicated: 35.6mm
